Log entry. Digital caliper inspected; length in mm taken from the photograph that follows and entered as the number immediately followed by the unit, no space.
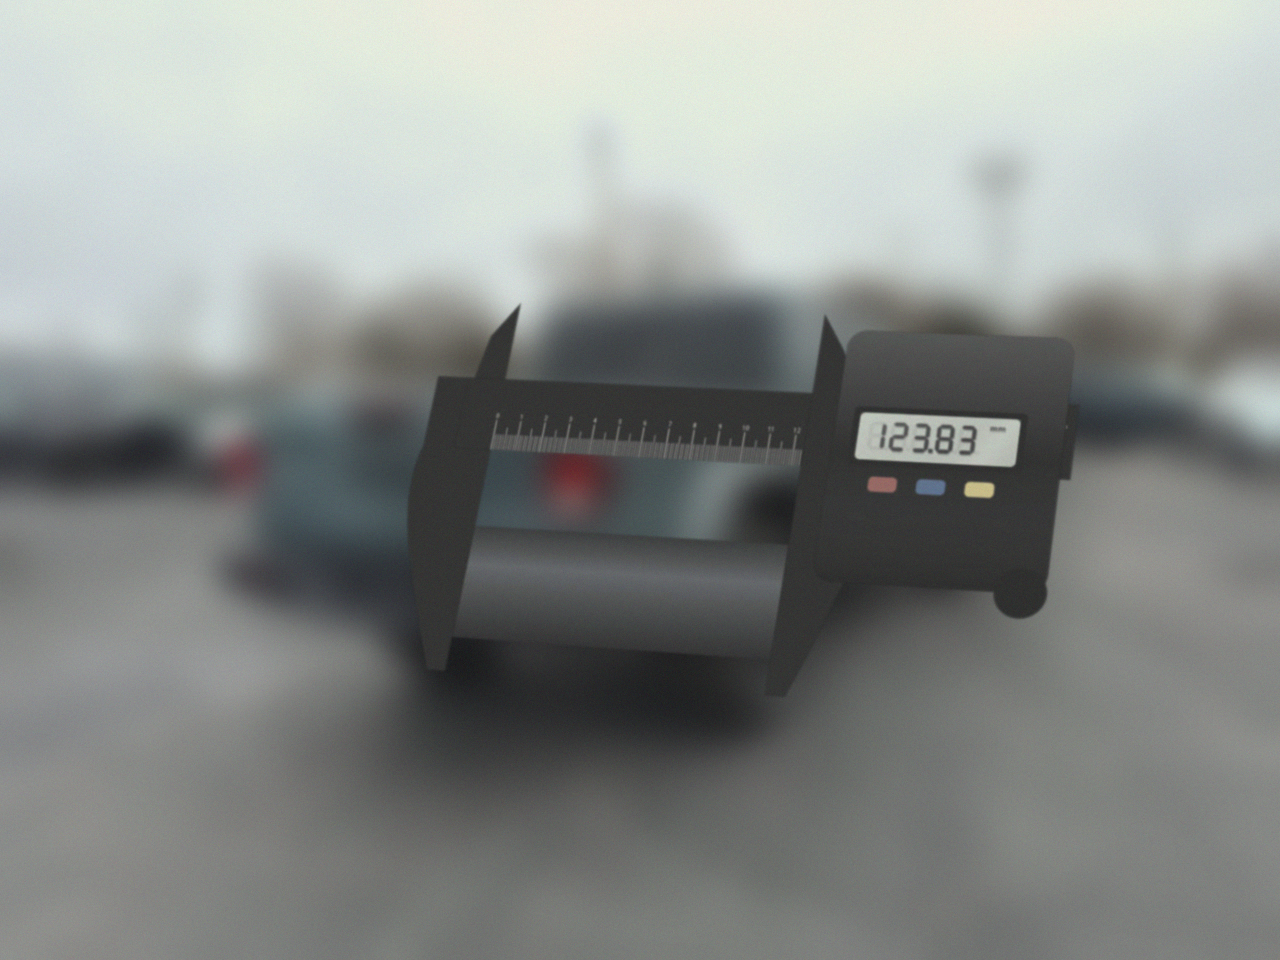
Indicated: 123.83mm
